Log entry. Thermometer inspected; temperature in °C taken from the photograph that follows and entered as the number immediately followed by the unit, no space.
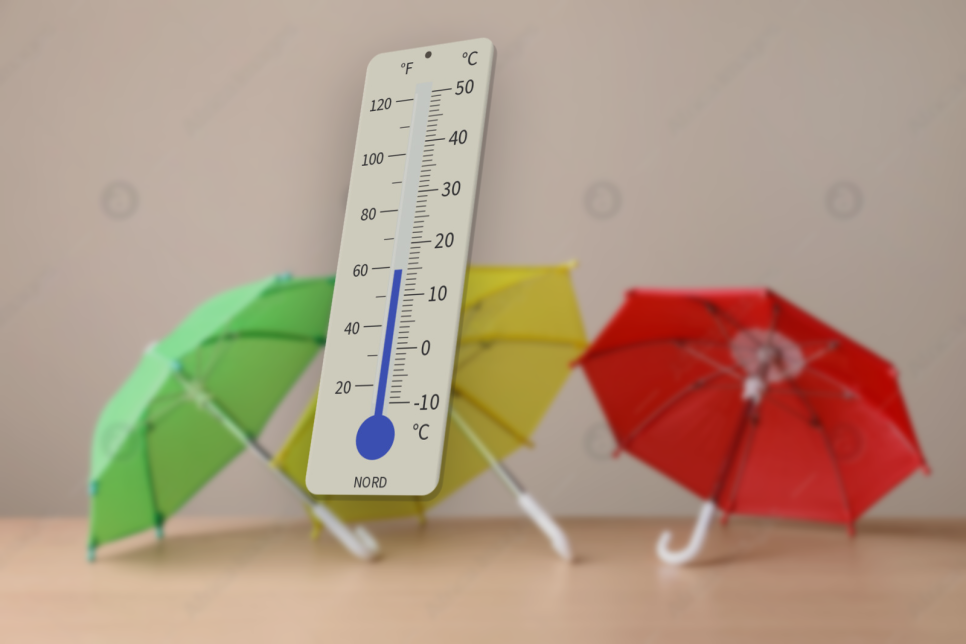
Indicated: 15°C
